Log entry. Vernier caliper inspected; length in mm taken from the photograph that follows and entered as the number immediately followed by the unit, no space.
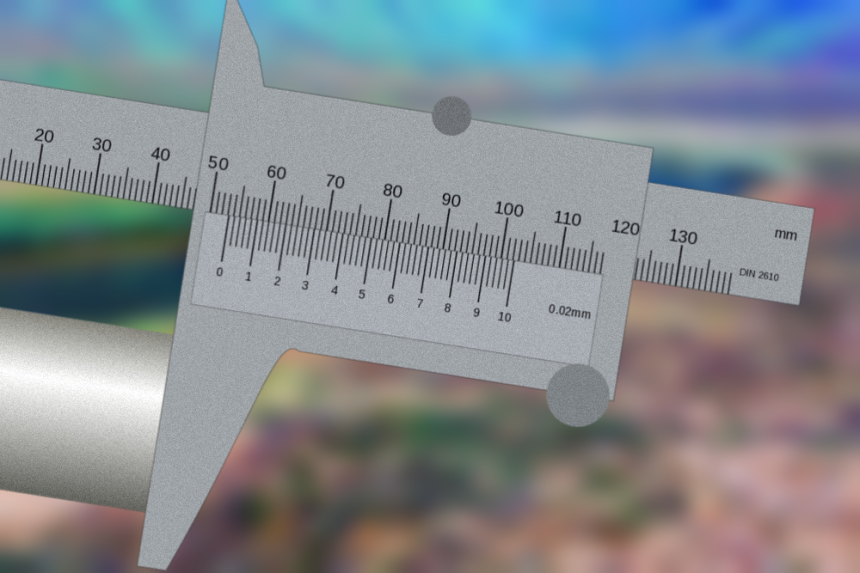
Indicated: 53.2mm
